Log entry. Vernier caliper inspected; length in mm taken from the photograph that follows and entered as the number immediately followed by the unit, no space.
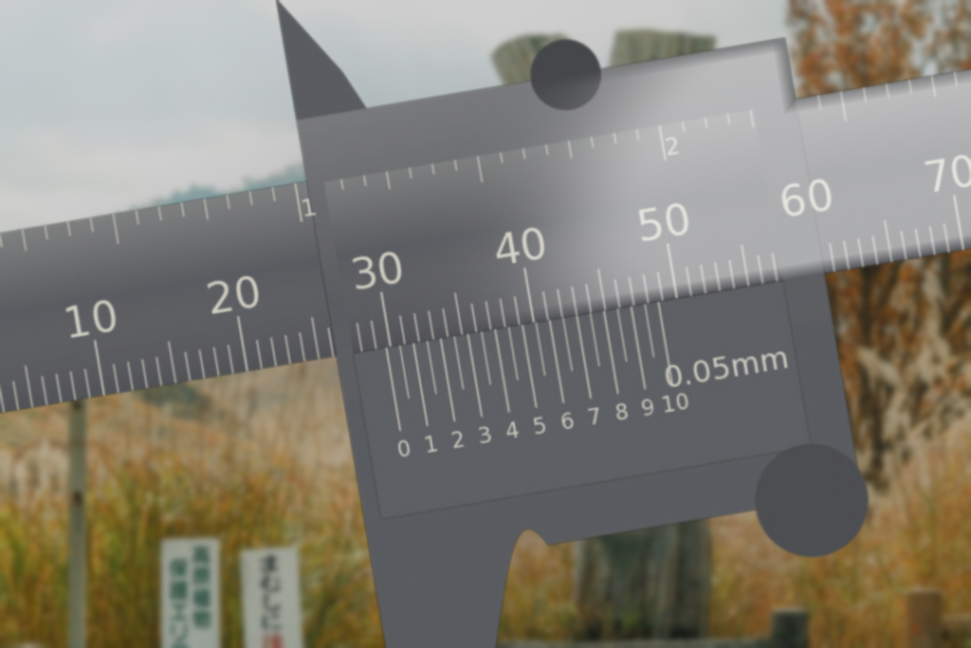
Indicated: 29.7mm
